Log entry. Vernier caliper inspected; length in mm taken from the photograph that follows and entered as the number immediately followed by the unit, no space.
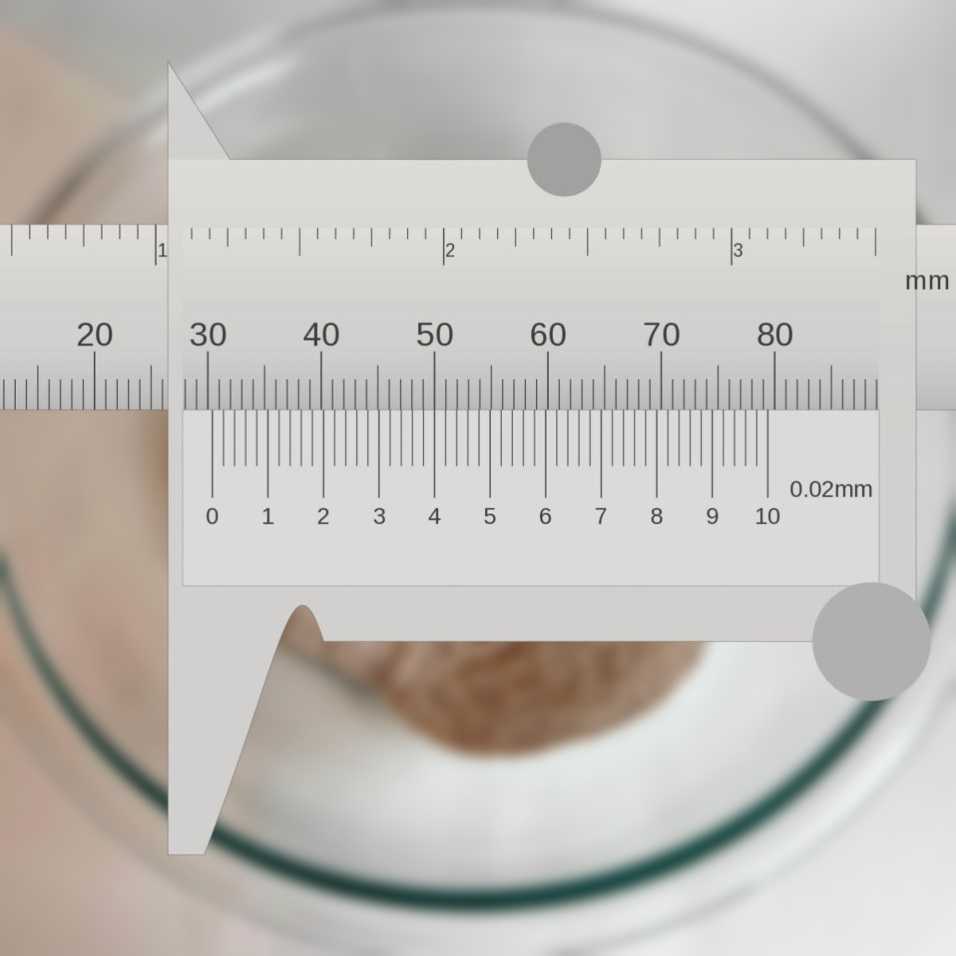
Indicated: 30.4mm
